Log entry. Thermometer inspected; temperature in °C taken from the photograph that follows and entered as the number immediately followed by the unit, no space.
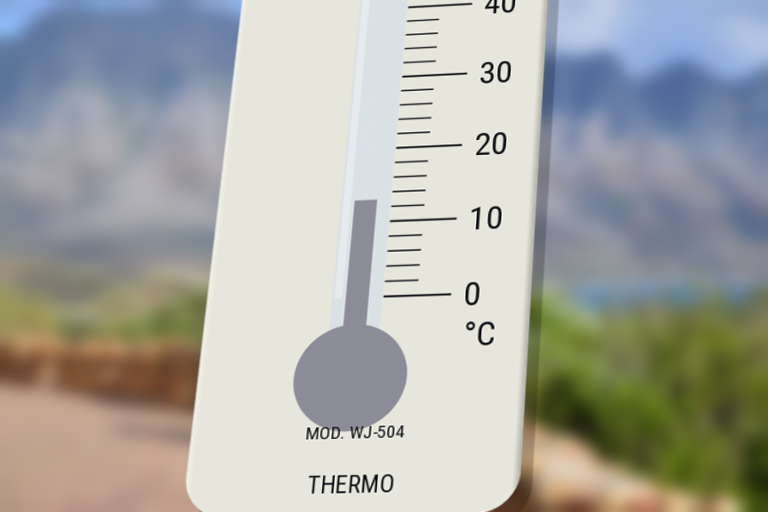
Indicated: 13°C
